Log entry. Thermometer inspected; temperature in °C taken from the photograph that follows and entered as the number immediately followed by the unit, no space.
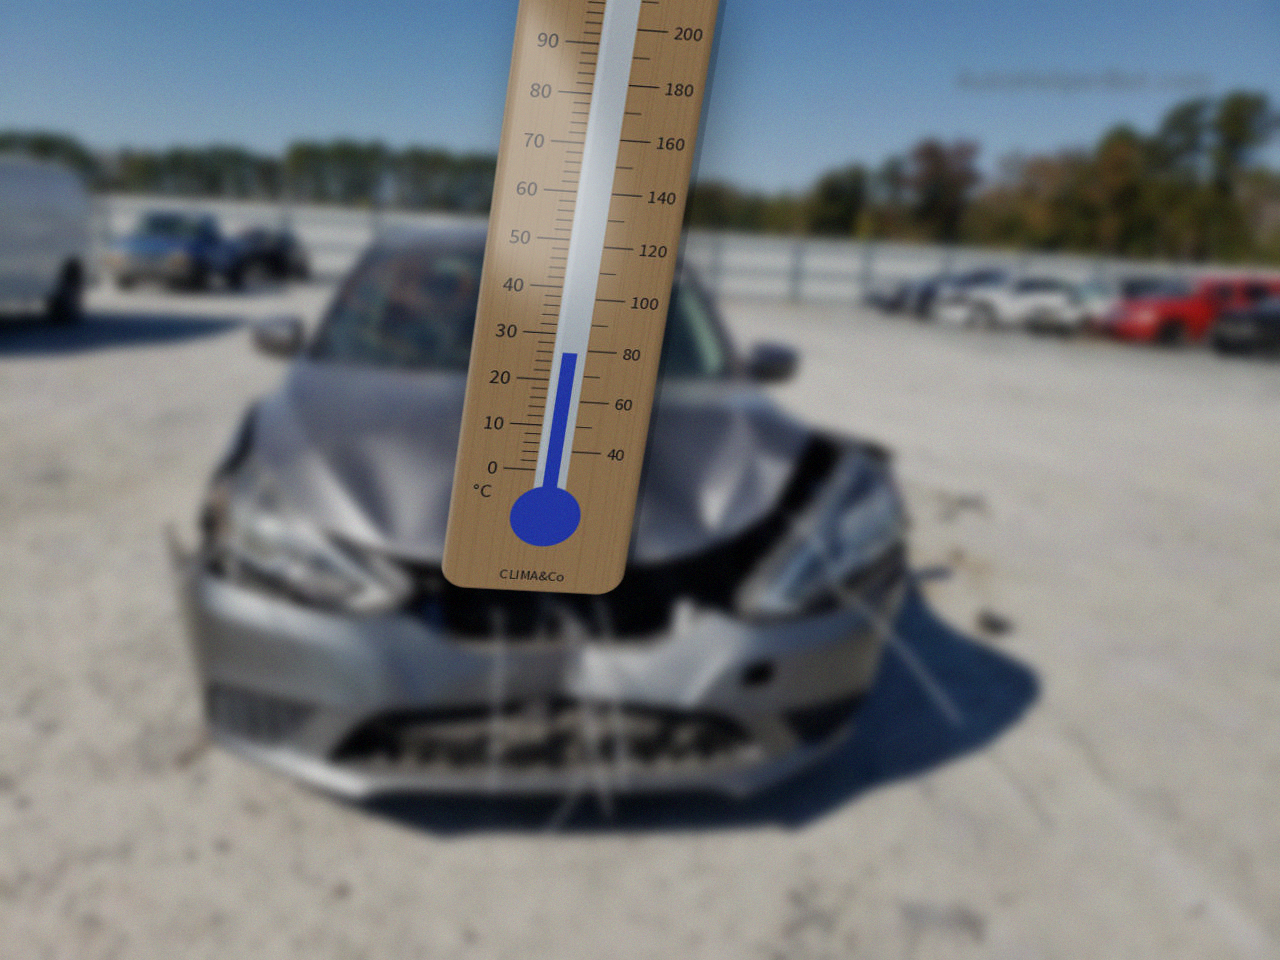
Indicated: 26°C
